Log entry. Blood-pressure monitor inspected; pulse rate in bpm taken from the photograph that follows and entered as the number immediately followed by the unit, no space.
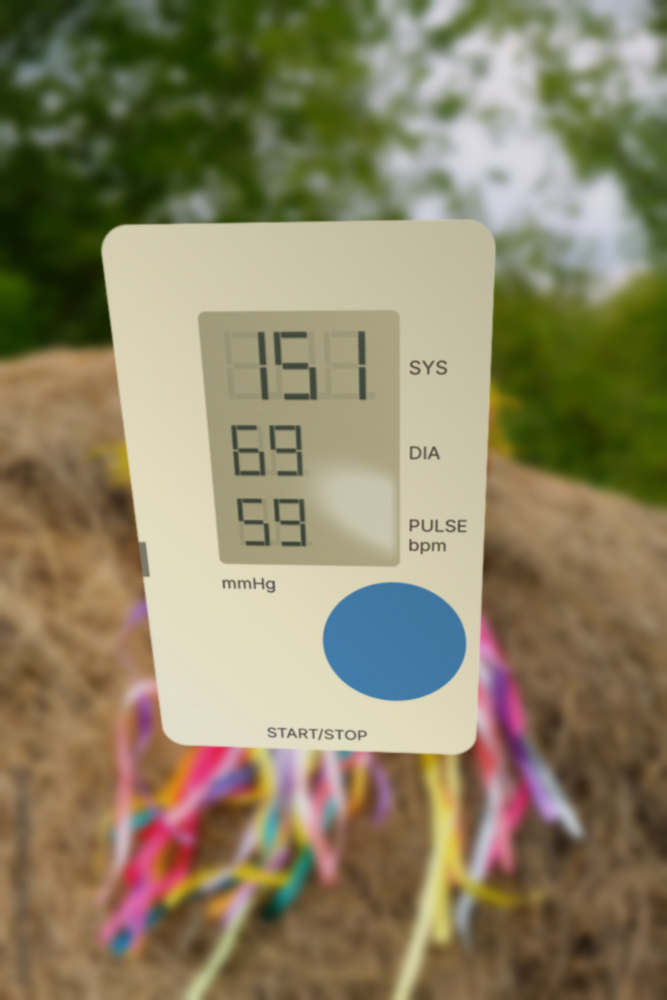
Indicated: 59bpm
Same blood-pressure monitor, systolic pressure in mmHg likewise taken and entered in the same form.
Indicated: 151mmHg
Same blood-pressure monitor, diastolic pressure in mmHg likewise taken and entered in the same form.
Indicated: 69mmHg
